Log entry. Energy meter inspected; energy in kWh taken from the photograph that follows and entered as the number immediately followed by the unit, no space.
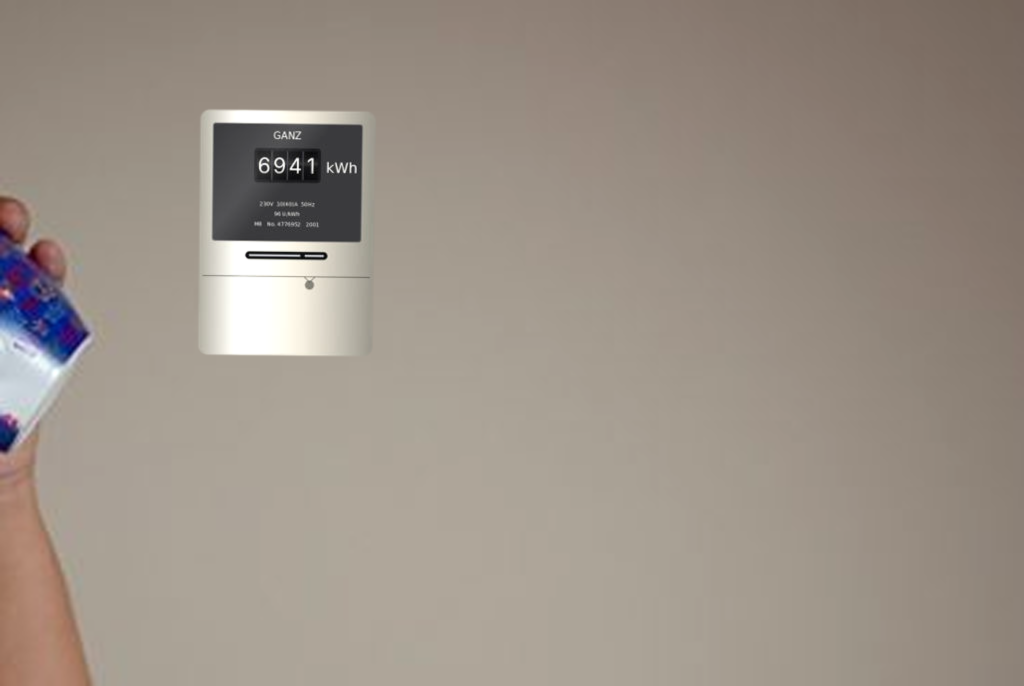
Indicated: 6941kWh
